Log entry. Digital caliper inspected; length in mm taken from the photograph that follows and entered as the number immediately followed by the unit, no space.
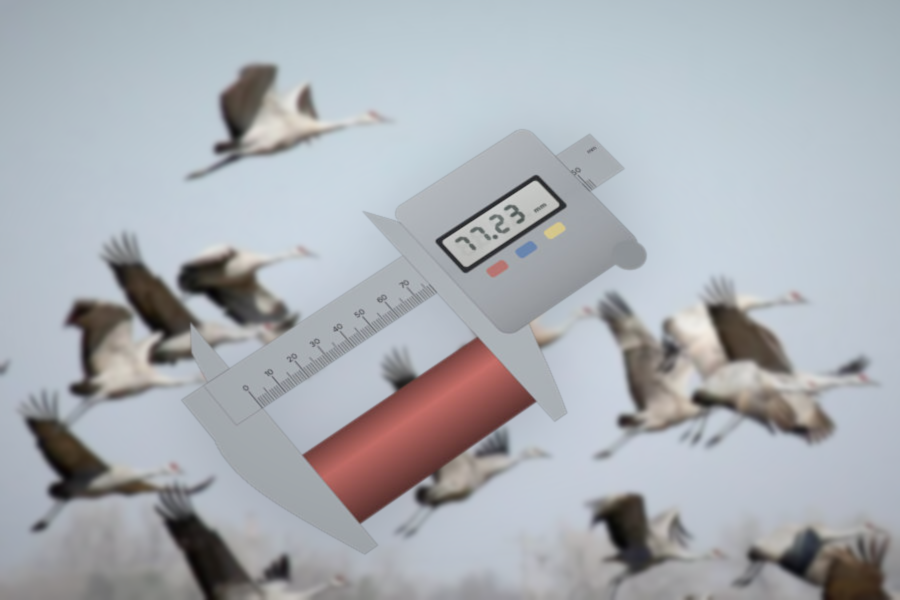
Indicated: 77.23mm
